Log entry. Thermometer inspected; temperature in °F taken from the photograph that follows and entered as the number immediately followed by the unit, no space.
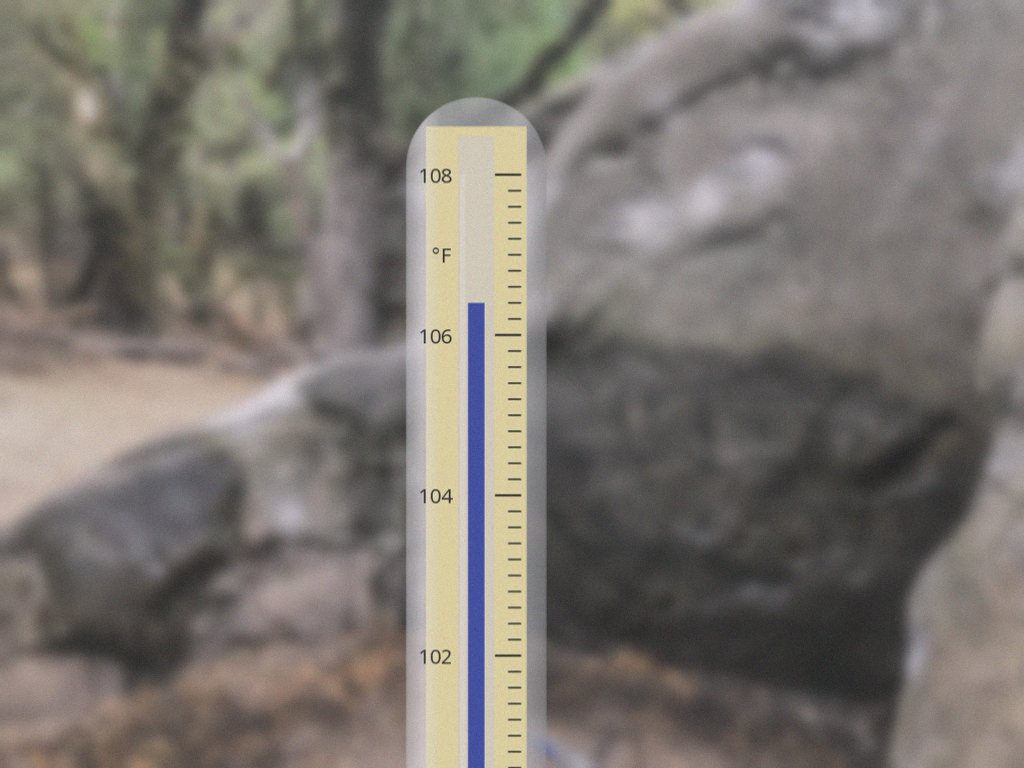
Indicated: 106.4°F
